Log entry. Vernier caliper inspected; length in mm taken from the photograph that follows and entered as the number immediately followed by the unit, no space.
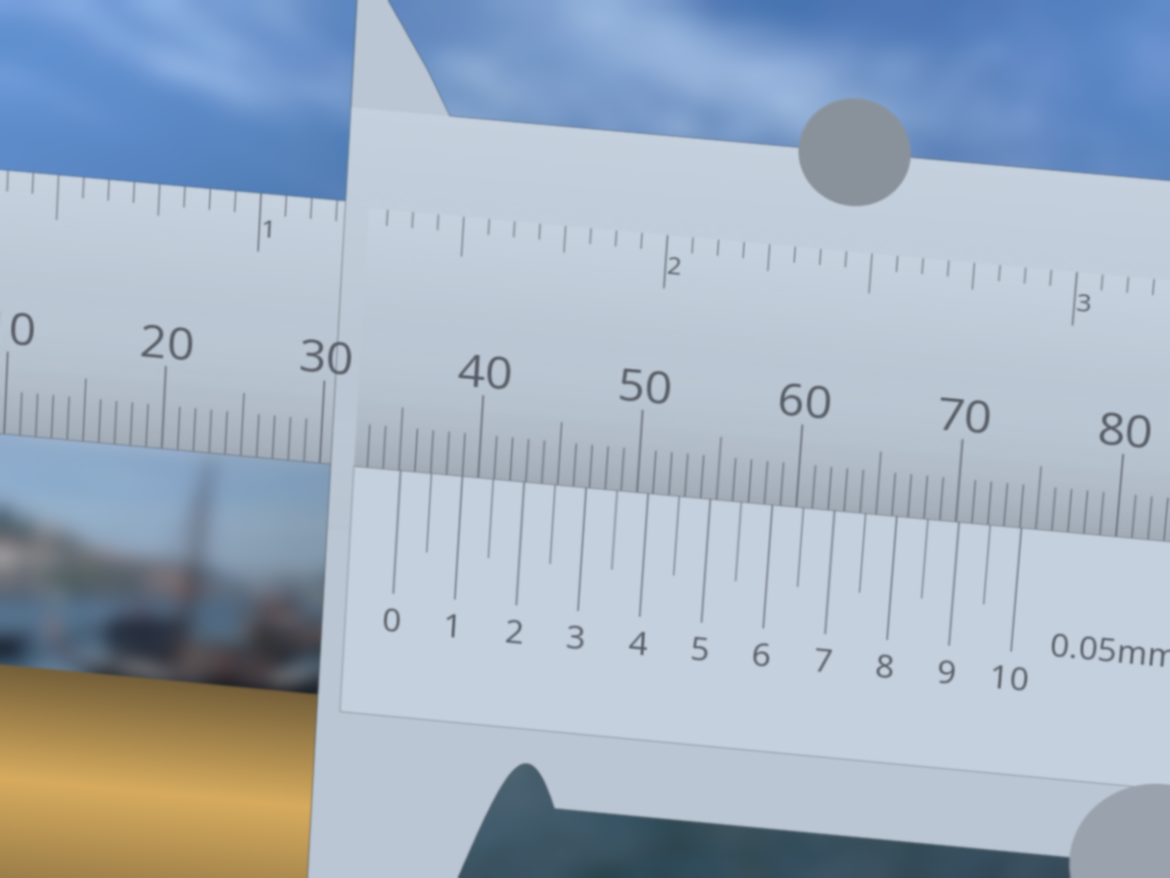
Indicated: 35.1mm
